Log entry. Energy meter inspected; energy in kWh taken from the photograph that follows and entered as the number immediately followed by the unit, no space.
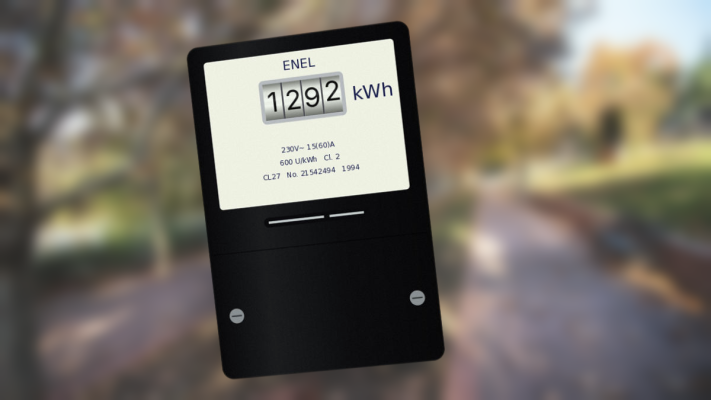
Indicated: 1292kWh
